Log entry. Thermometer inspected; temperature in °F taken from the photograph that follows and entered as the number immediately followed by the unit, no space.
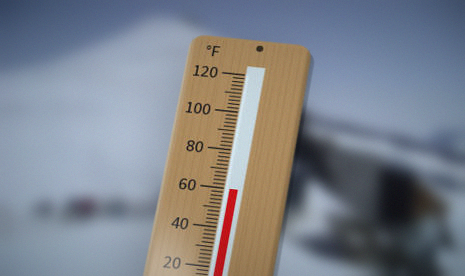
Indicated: 60°F
